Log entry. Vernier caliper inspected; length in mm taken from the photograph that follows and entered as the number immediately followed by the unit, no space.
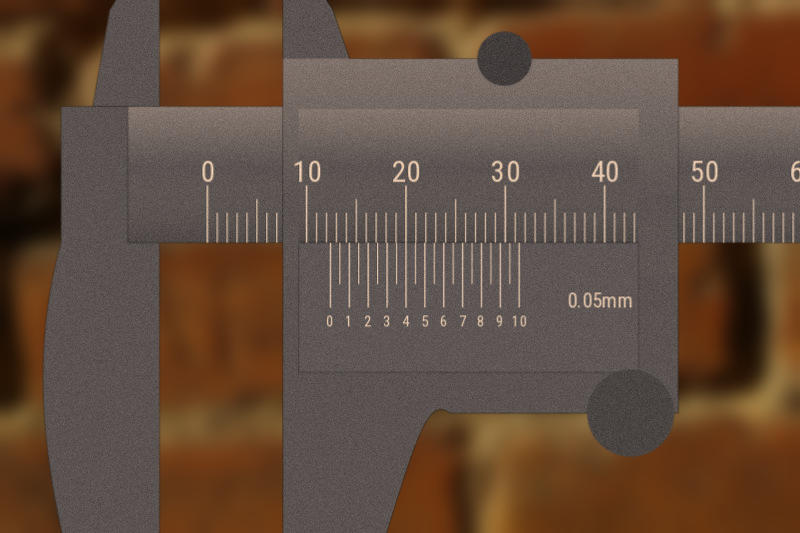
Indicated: 12.4mm
